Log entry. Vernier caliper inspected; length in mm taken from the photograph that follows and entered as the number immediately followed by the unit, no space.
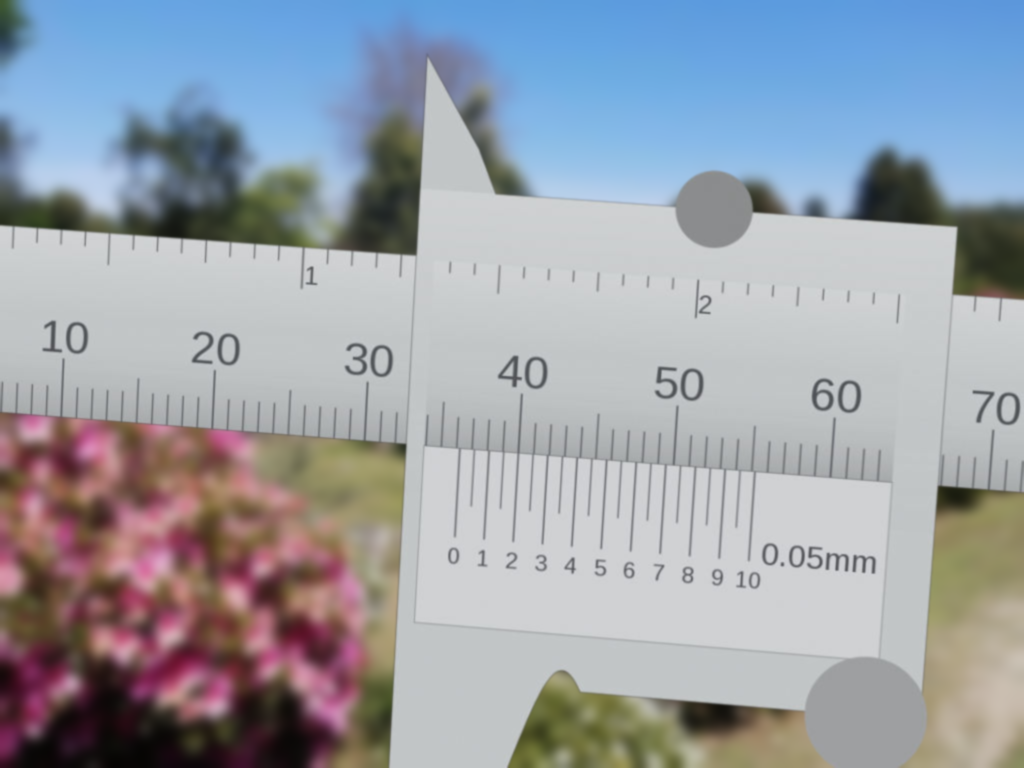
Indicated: 36.2mm
